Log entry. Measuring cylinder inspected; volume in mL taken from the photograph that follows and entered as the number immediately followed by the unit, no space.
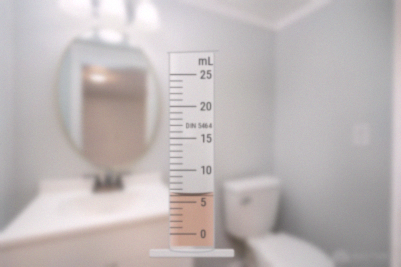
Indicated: 6mL
